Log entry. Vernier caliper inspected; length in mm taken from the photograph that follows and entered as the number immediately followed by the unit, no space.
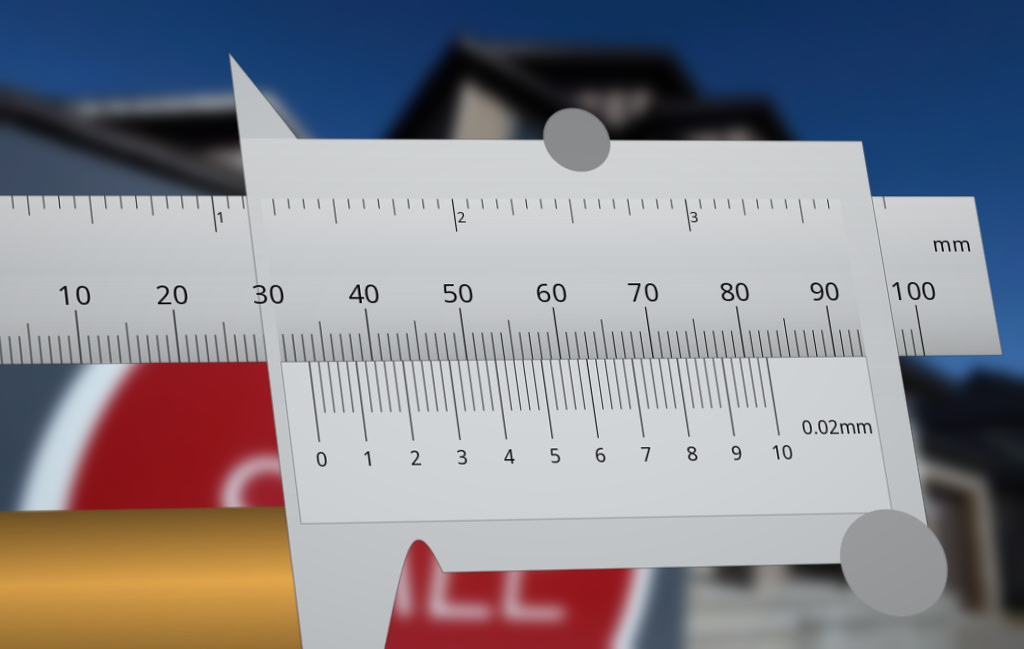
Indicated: 33.4mm
